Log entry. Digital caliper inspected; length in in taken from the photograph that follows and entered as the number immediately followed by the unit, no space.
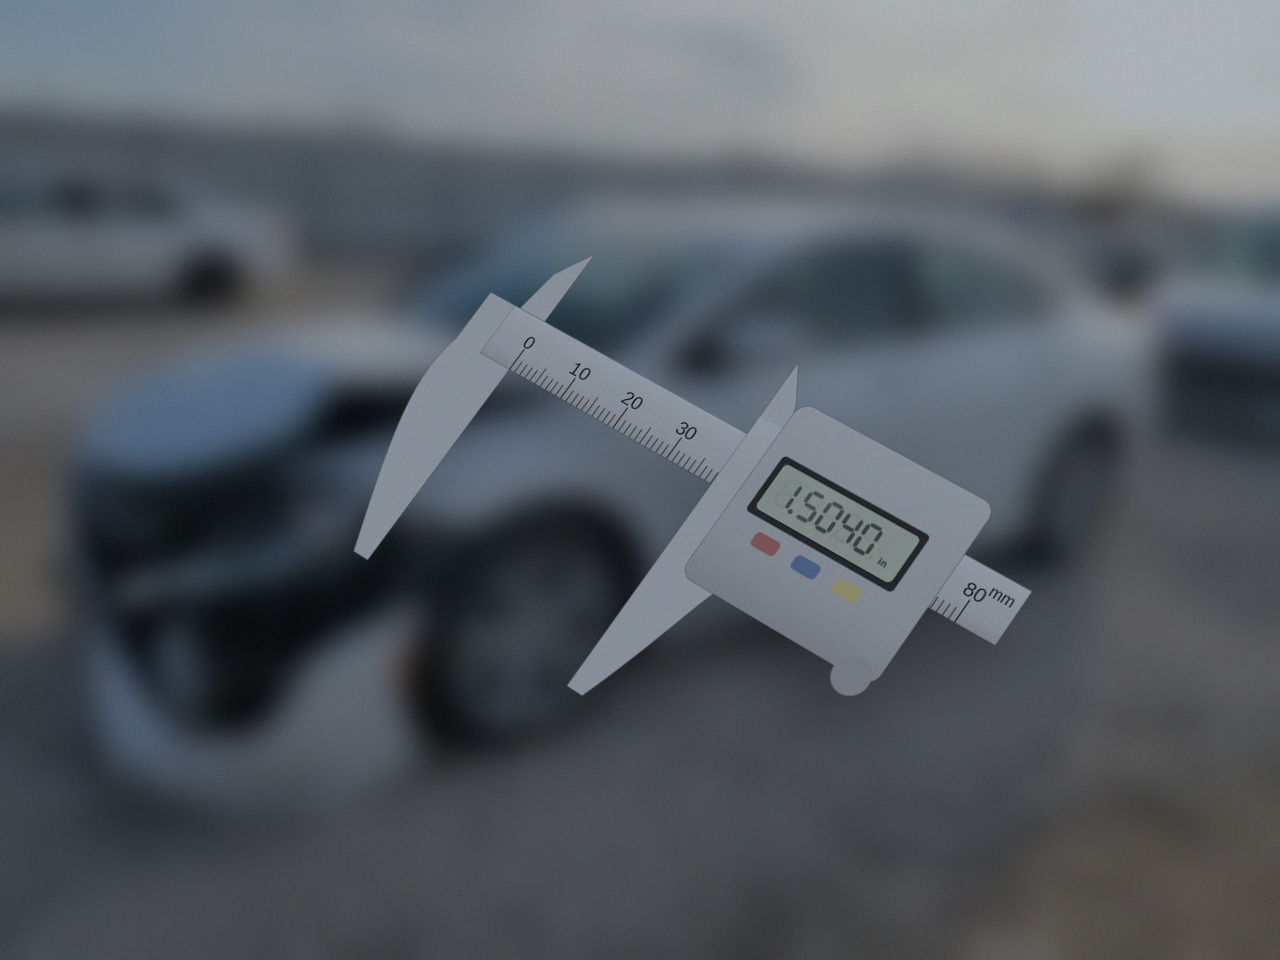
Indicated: 1.5040in
